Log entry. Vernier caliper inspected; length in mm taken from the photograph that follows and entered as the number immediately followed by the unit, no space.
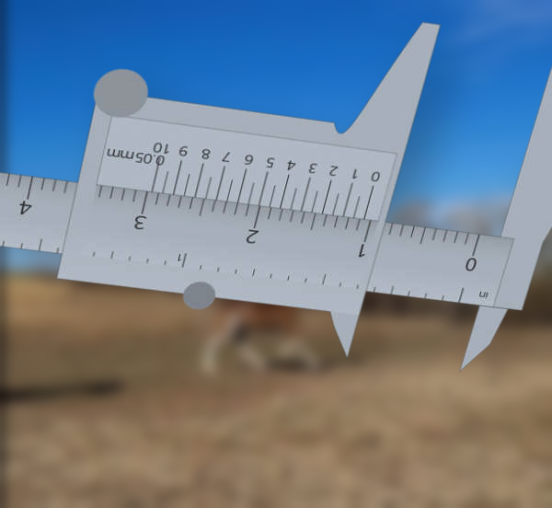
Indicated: 10.6mm
